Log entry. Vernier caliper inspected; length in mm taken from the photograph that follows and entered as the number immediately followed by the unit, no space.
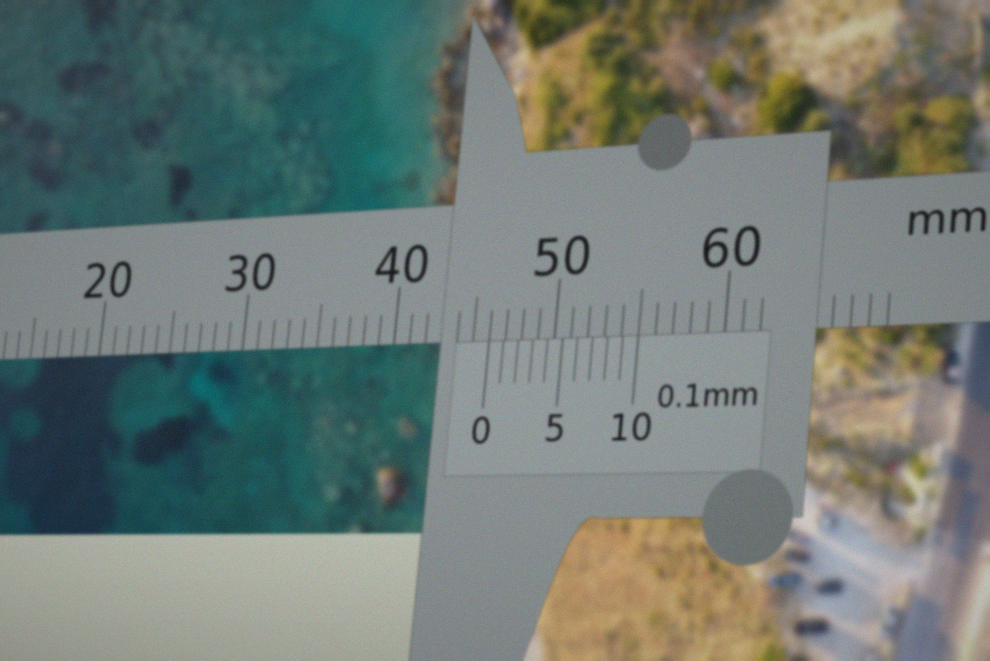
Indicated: 46.0mm
